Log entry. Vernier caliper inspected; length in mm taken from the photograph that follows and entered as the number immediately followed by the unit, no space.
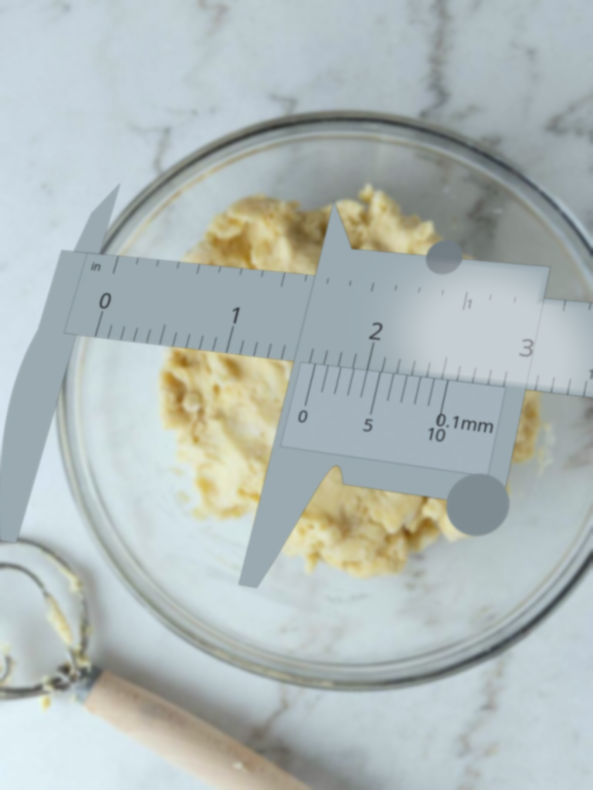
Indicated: 16.4mm
